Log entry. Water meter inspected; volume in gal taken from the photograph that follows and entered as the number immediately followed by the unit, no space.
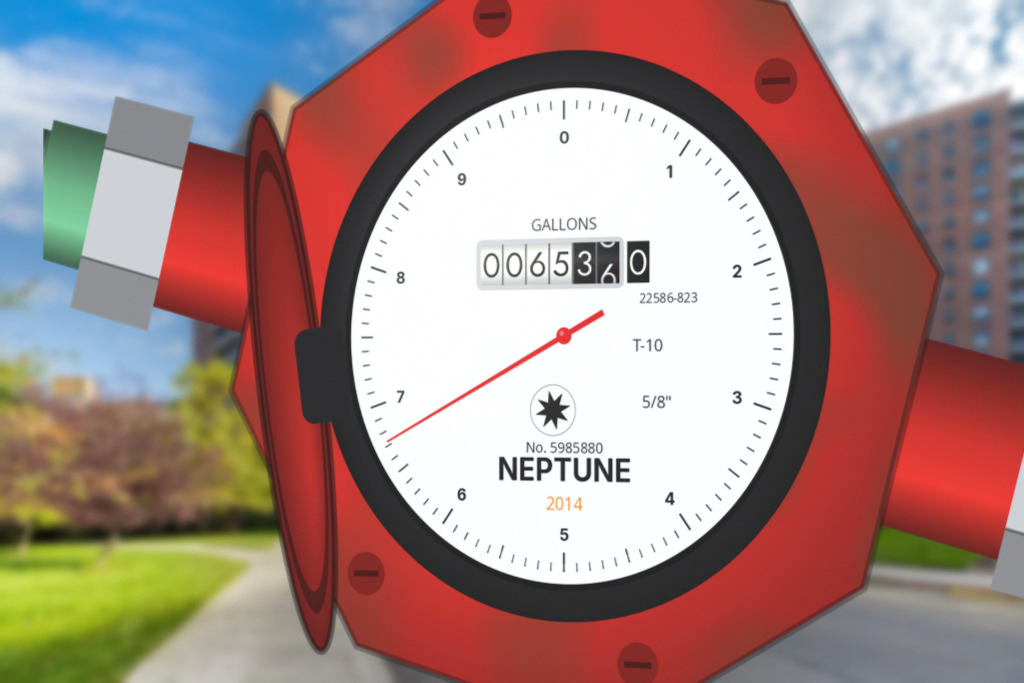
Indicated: 65356.7gal
